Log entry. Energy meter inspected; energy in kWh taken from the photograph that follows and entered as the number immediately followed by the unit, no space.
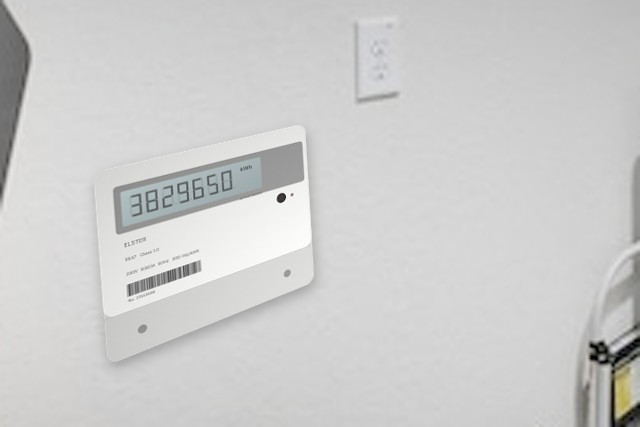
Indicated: 3829650kWh
